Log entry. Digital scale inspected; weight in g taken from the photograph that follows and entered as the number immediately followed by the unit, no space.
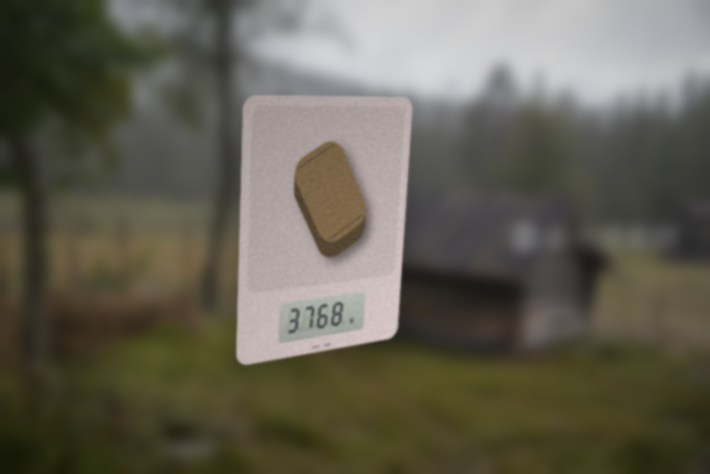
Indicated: 3768g
